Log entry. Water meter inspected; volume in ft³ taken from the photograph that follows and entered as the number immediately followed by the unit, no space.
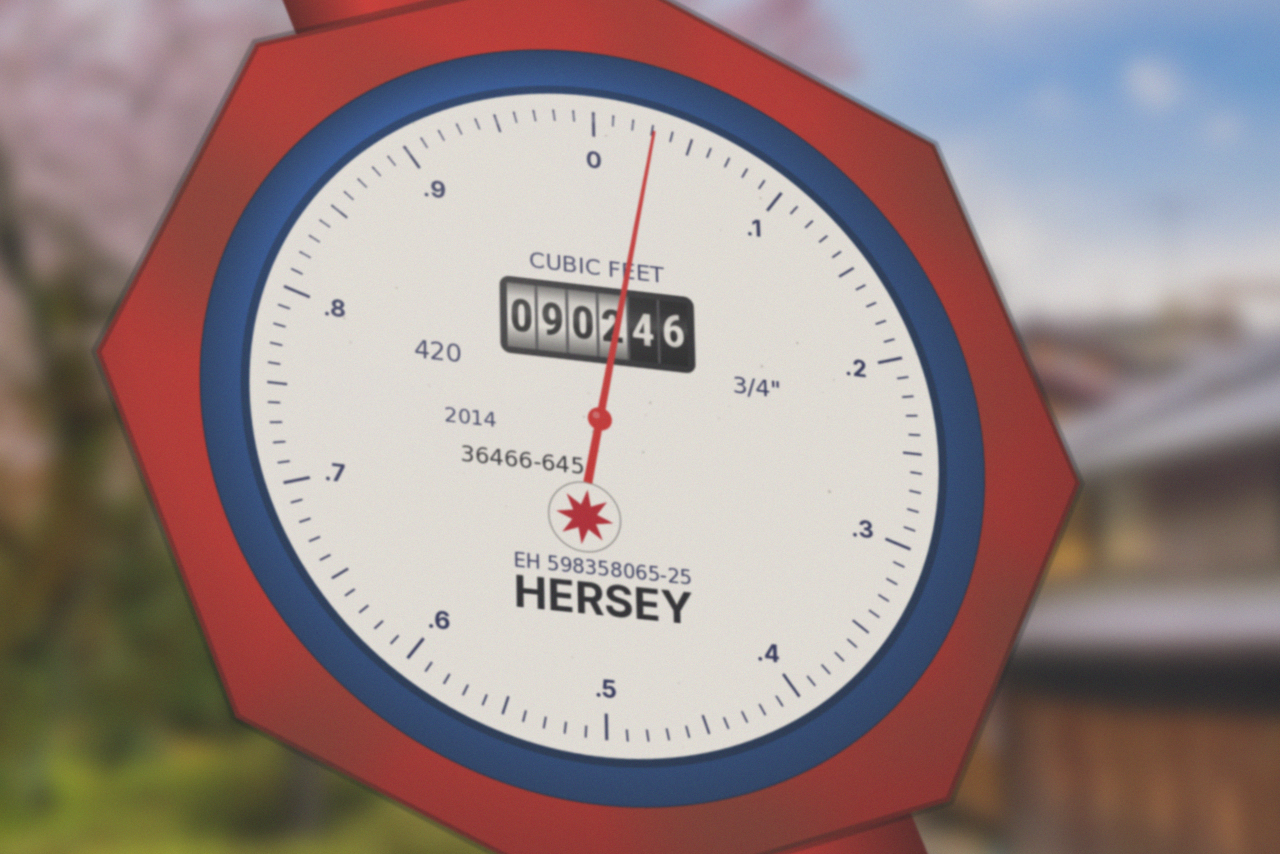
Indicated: 90246.03ft³
